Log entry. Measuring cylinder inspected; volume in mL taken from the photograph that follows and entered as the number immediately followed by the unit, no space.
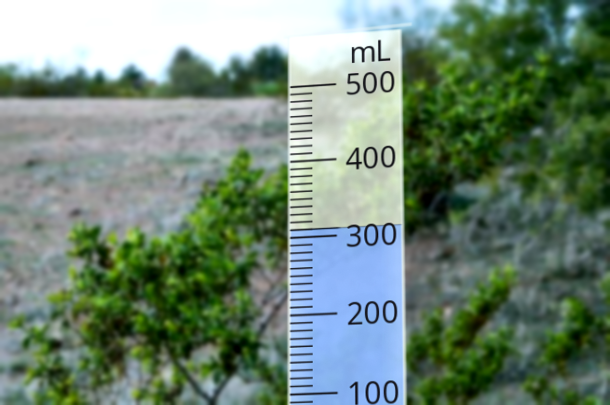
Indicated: 310mL
